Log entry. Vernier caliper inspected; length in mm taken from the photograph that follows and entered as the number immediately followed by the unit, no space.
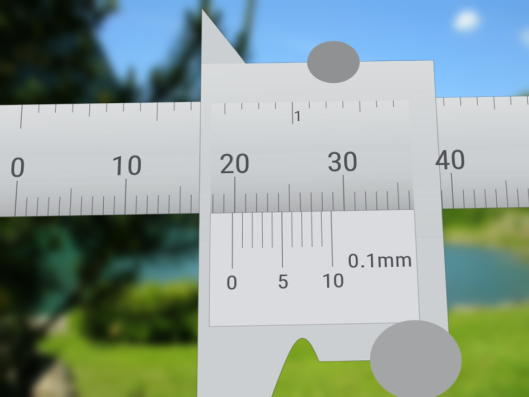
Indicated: 19.8mm
